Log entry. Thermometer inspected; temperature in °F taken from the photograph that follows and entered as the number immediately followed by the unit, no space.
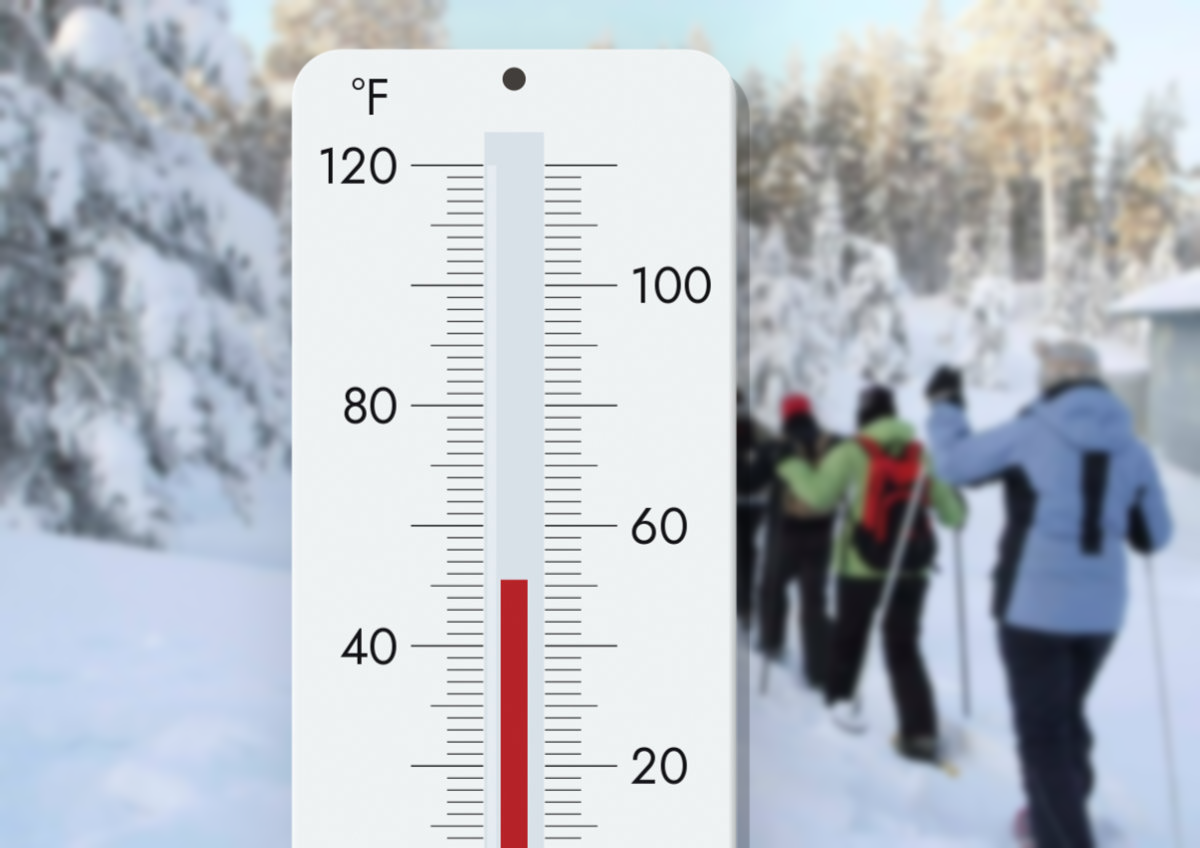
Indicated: 51°F
